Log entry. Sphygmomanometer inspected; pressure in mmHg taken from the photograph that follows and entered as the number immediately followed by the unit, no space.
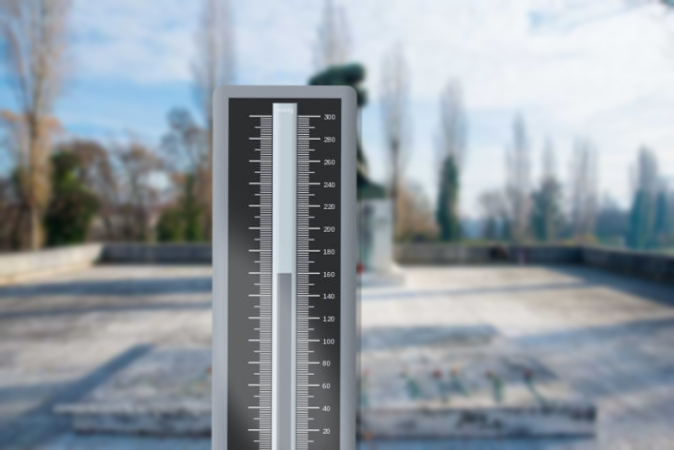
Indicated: 160mmHg
